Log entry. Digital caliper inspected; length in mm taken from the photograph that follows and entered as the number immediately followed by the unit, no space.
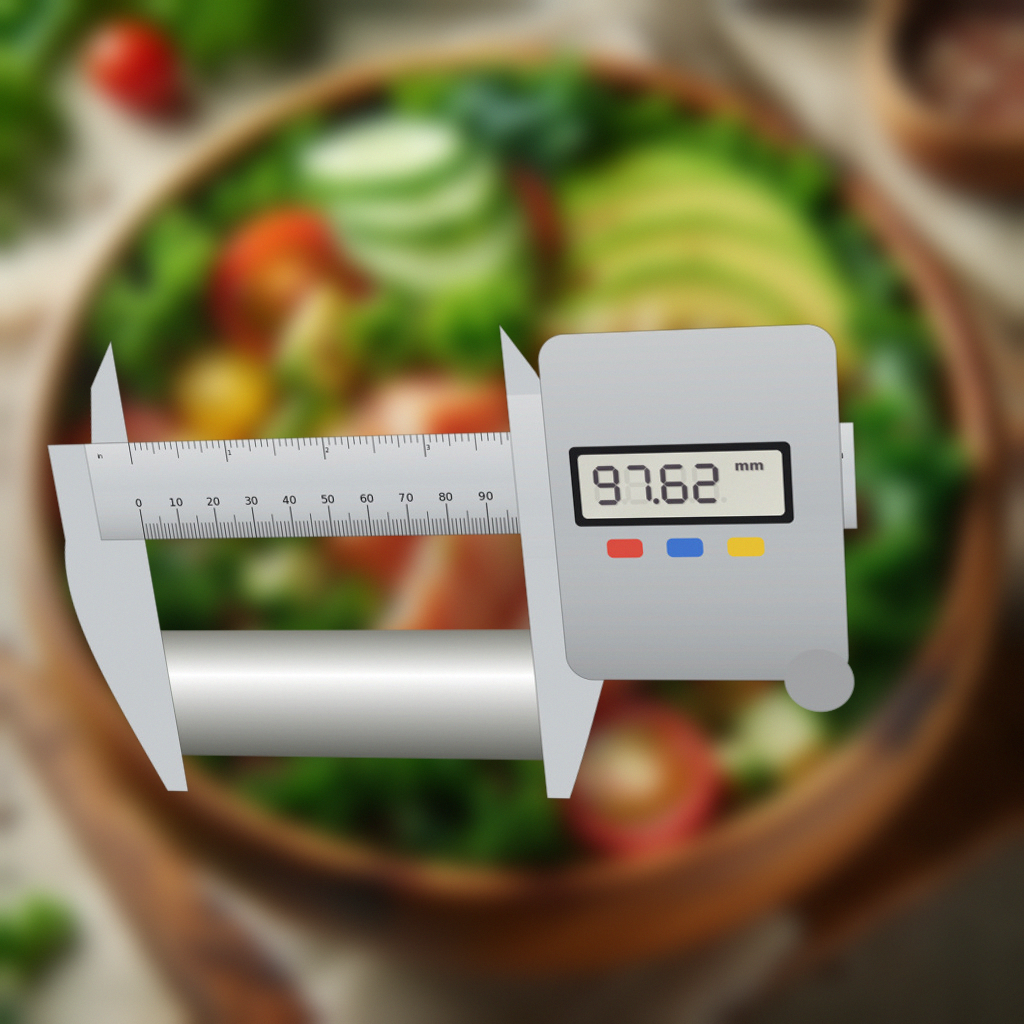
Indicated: 97.62mm
